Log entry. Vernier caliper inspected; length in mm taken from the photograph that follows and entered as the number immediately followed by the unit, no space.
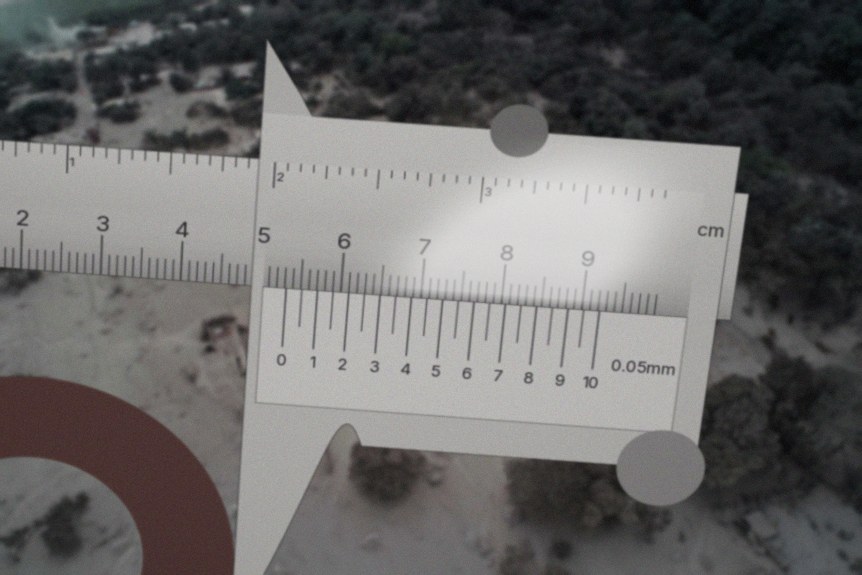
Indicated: 53.2mm
